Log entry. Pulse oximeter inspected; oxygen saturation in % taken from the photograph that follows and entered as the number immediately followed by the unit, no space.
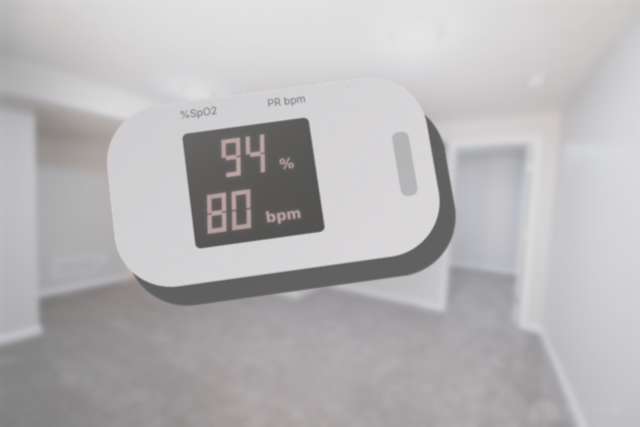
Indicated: 94%
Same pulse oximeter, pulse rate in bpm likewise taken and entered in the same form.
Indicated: 80bpm
